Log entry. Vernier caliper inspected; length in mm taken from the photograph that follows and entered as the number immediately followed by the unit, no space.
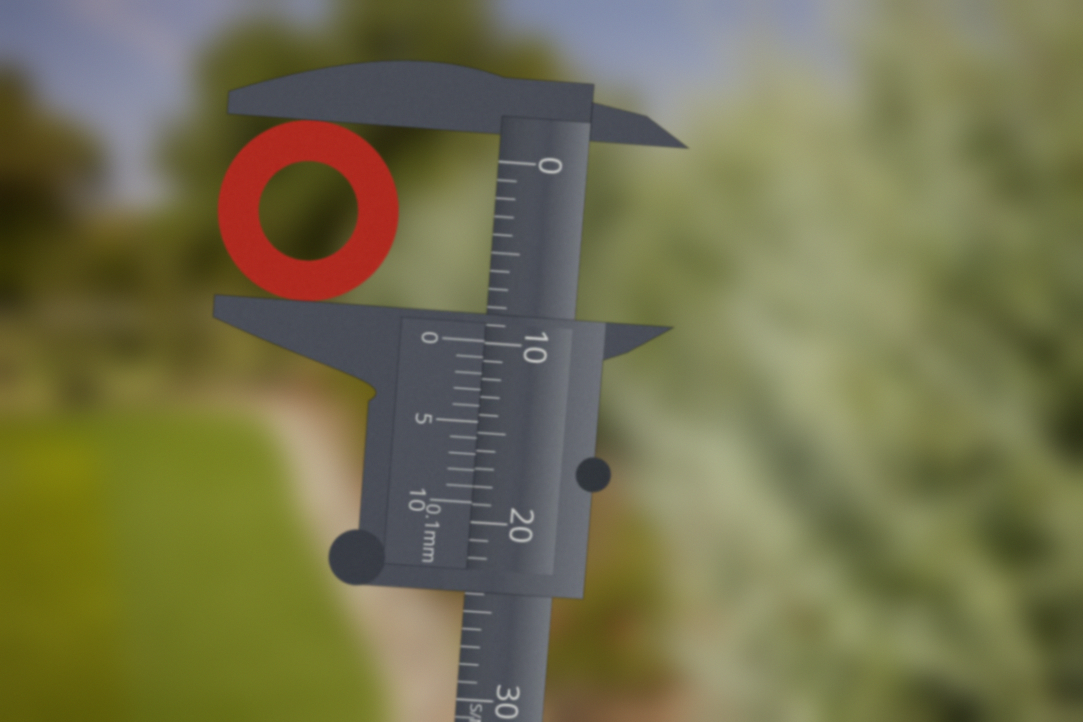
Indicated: 9.9mm
